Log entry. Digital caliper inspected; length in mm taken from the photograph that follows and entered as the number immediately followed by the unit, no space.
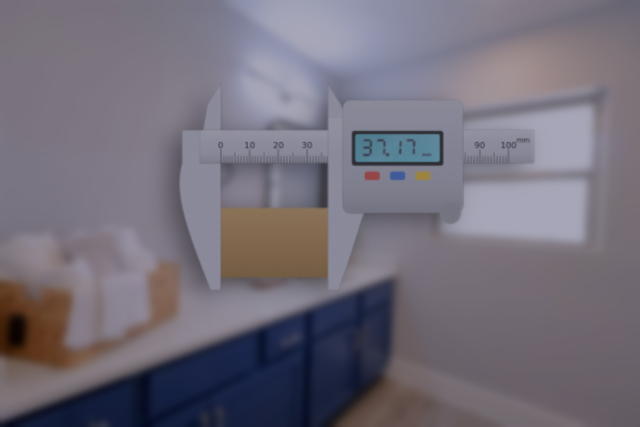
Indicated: 37.17mm
